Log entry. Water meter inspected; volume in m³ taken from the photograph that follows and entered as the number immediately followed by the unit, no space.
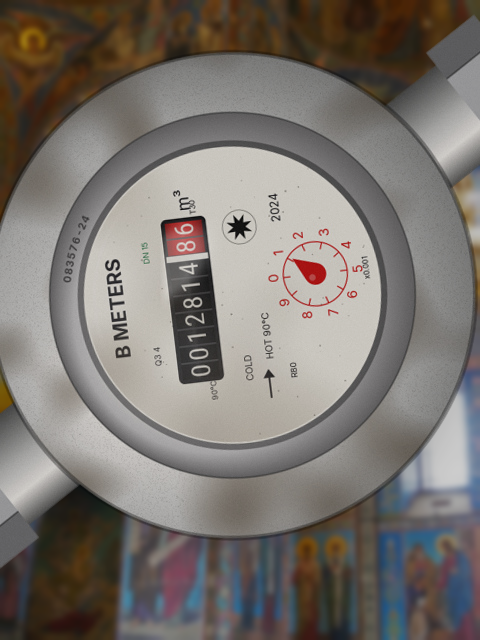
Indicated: 12814.861m³
